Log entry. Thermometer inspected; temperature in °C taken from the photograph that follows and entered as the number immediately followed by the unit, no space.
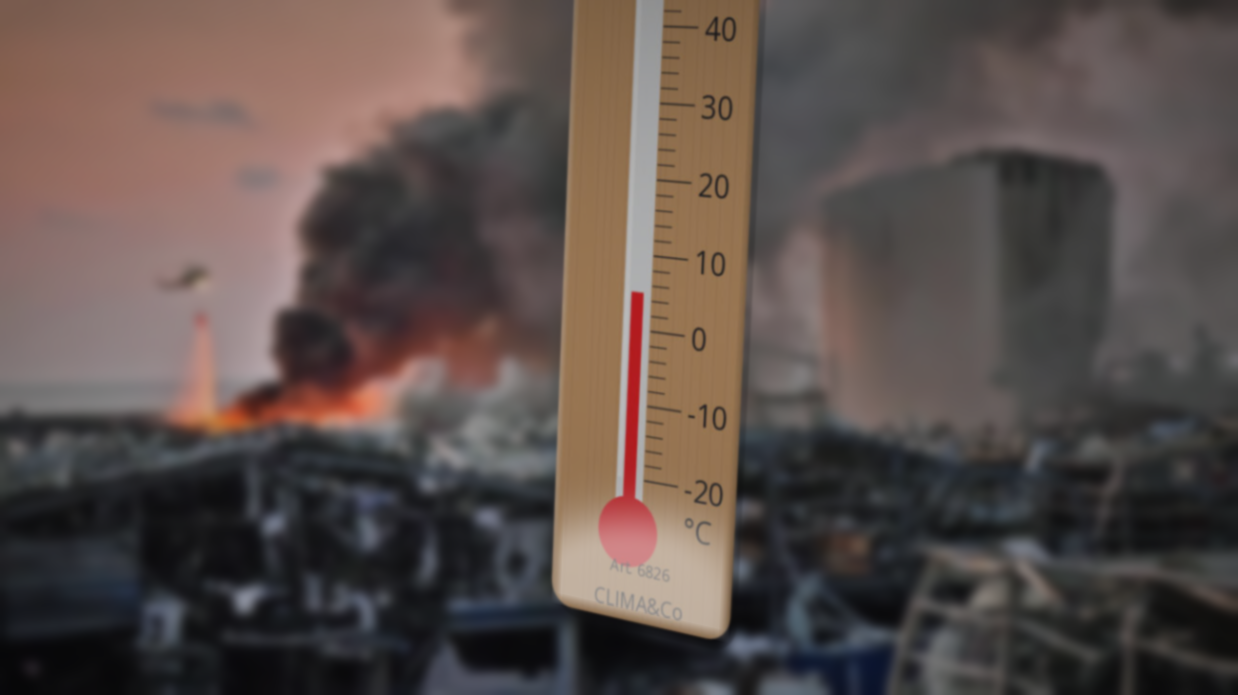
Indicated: 5°C
